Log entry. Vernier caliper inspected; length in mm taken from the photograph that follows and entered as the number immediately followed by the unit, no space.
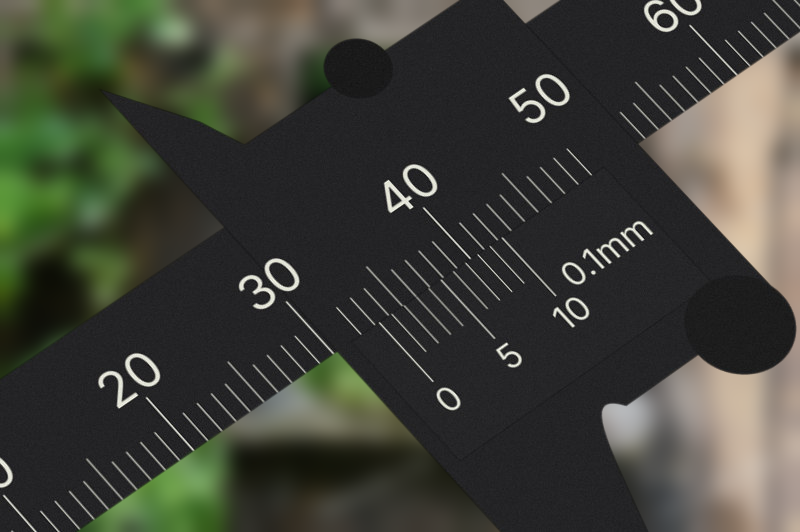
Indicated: 33.3mm
